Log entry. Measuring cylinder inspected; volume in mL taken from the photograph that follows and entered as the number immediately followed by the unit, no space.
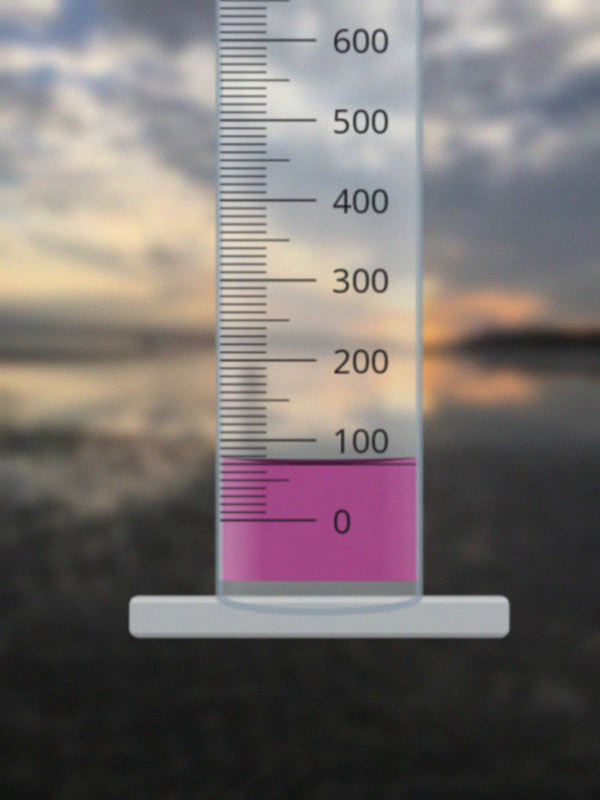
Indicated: 70mL
